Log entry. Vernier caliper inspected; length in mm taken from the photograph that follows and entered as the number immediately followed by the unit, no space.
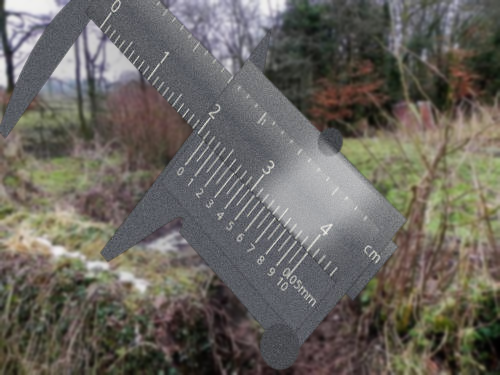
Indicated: 21.2mm
